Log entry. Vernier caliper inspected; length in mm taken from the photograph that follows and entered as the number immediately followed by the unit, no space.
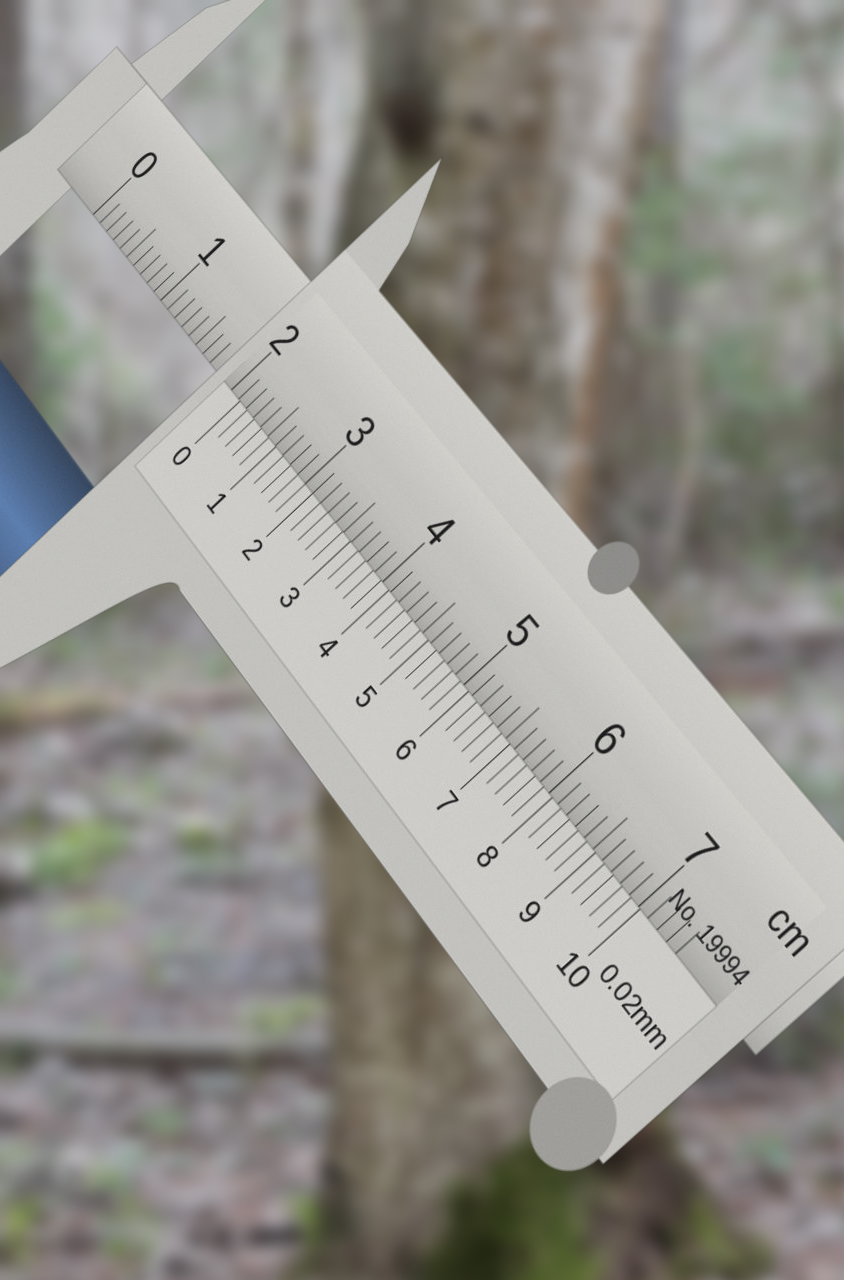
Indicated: 21.2mm
